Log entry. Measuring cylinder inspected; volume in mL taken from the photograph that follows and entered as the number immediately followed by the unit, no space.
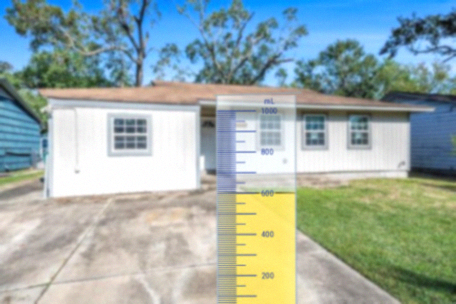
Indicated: 600mL
